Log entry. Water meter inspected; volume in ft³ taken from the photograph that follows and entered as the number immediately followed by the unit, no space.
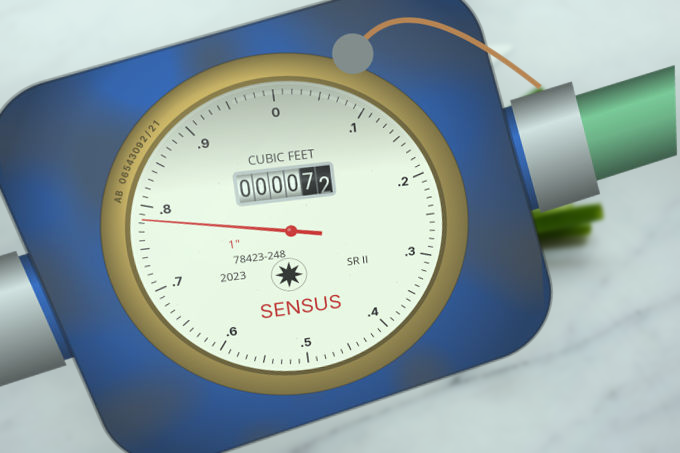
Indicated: 71.78ft³
